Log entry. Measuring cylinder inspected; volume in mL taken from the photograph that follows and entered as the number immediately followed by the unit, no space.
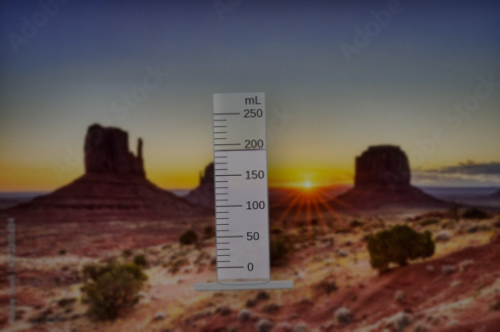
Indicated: 190mL
